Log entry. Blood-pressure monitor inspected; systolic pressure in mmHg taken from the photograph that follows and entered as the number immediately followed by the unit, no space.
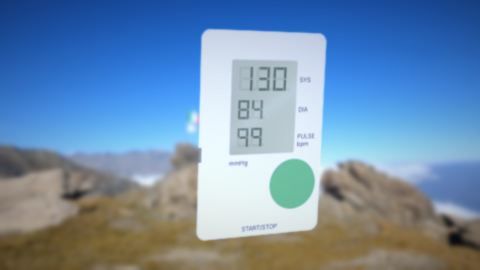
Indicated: 130mmHg
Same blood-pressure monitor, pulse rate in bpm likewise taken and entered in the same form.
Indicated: 99bpm
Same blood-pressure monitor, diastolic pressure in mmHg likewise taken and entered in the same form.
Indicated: 84mmHg
